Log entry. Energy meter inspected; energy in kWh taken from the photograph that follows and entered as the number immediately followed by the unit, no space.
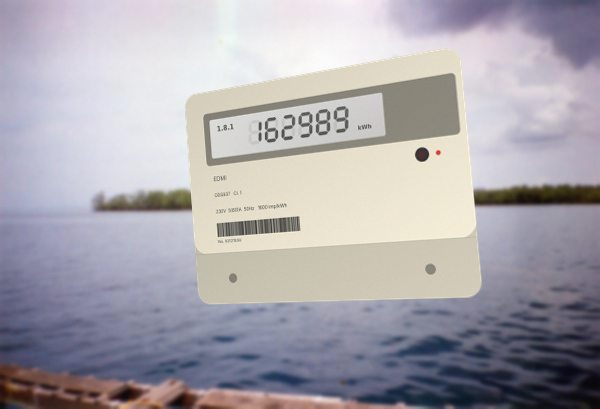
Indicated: 162989kWh
